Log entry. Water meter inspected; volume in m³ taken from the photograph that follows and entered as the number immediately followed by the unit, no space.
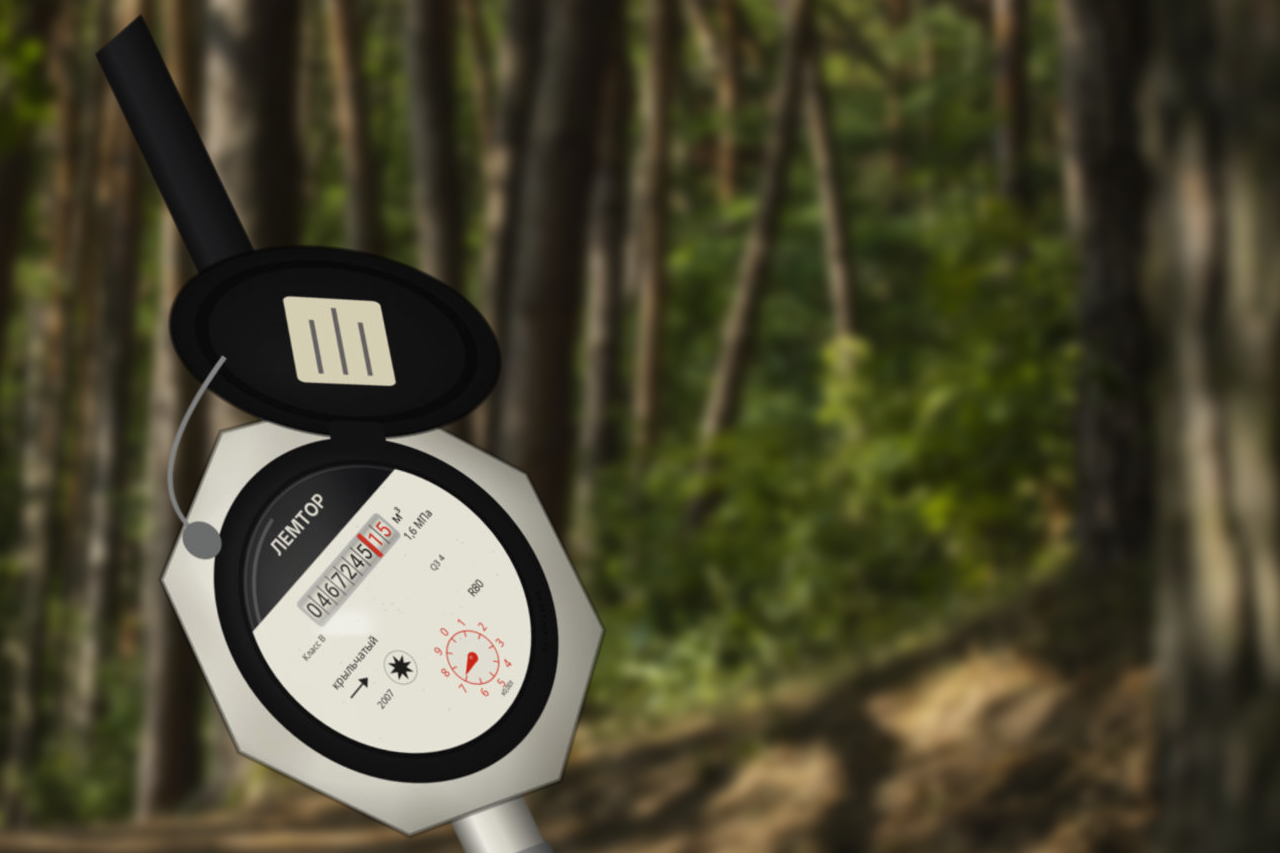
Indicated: 467245.157m³
